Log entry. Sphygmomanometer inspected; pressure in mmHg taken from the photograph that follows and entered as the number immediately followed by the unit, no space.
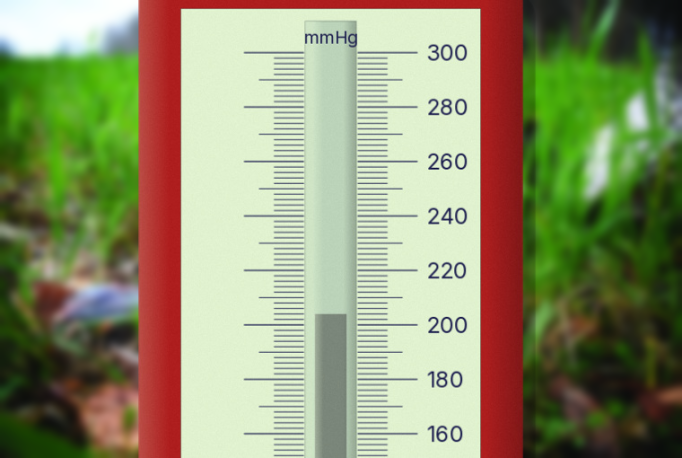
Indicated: 204mmHg
